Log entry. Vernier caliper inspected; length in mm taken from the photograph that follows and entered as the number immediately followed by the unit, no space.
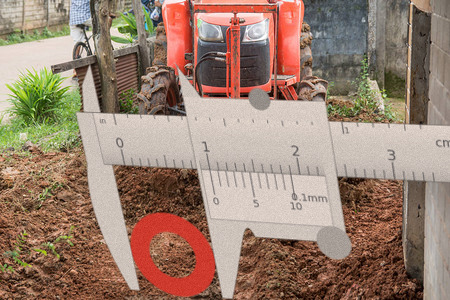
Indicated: 10.0mm
